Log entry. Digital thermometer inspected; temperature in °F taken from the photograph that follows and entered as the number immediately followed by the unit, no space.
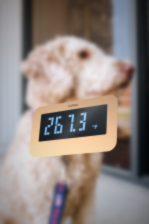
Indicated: 267.3°F
